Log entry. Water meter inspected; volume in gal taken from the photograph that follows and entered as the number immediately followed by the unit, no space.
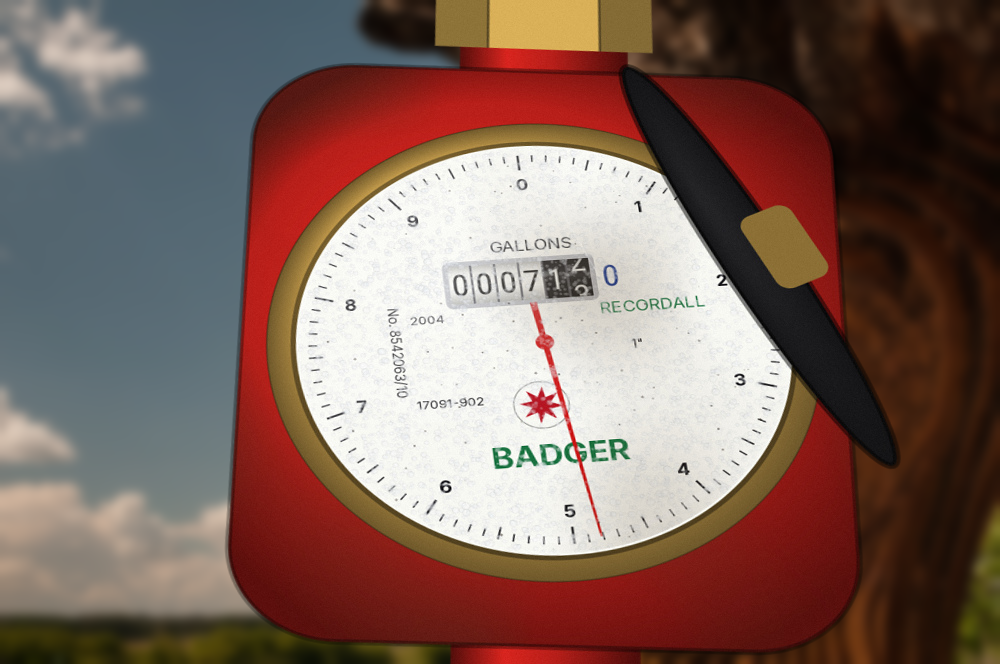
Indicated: 7124.8gal
